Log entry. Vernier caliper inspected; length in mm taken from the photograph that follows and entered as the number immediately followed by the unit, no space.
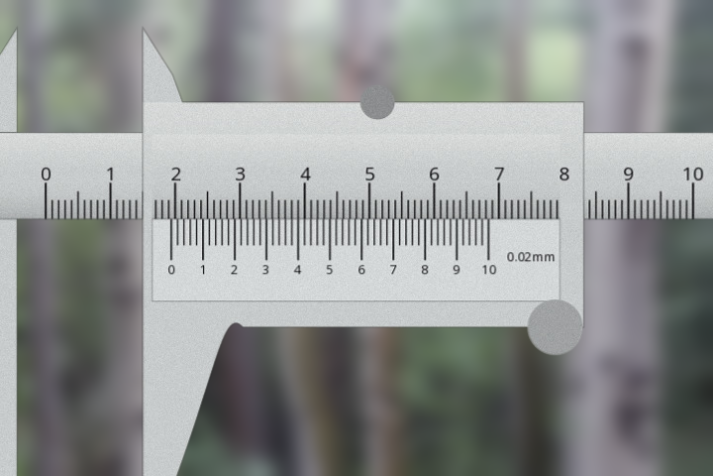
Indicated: 19.4mm
